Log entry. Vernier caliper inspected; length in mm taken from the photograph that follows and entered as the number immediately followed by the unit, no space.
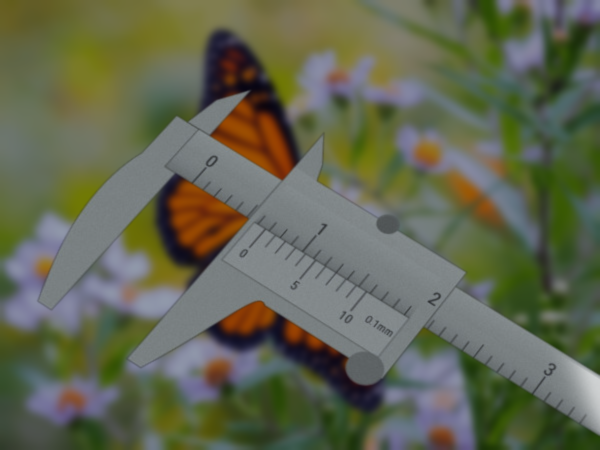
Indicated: 6.7mm
